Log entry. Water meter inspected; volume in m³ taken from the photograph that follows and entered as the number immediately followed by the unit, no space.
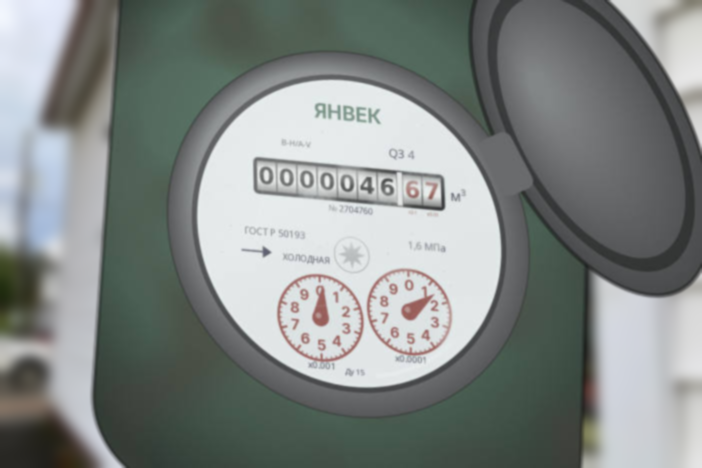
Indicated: 46.6701m³
